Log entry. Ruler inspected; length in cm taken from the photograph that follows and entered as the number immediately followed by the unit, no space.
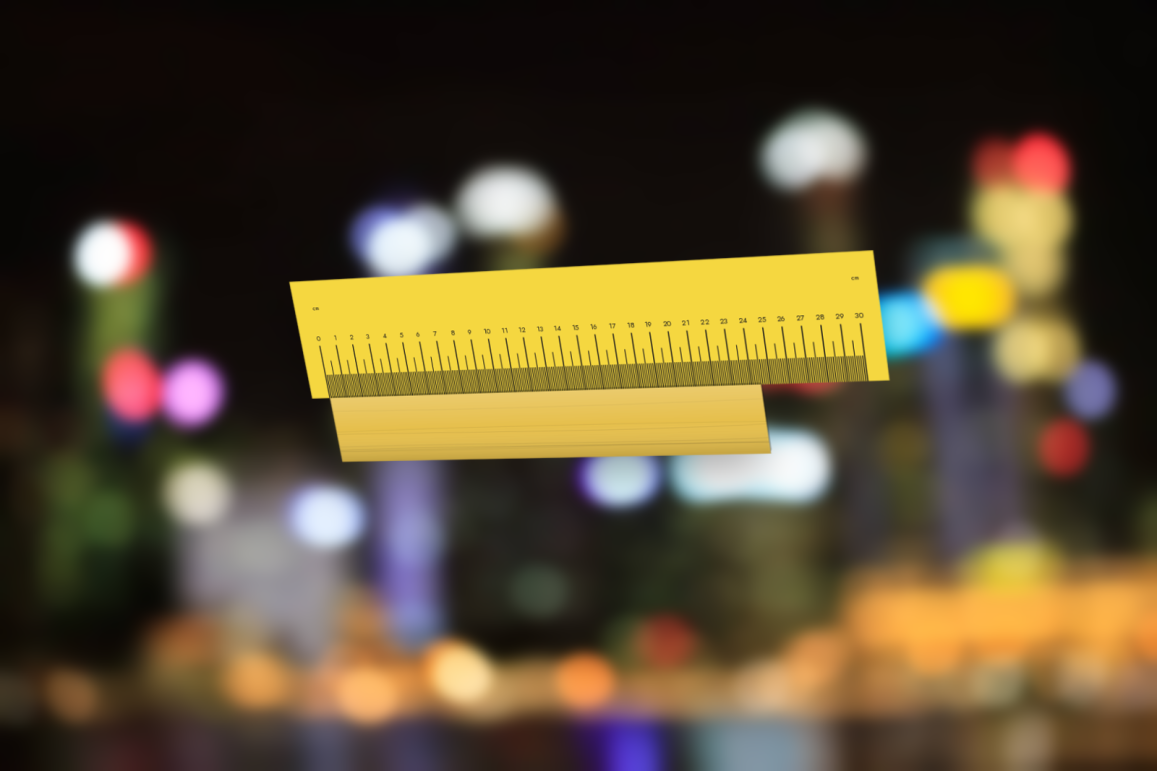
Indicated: 24.5cm
